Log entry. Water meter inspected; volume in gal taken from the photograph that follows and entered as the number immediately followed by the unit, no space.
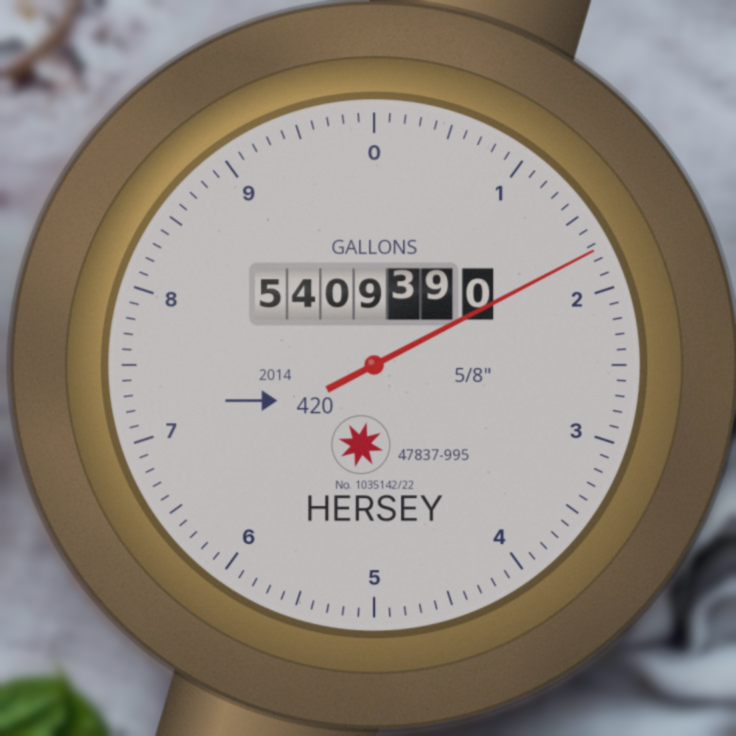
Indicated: 5409391.7gal
